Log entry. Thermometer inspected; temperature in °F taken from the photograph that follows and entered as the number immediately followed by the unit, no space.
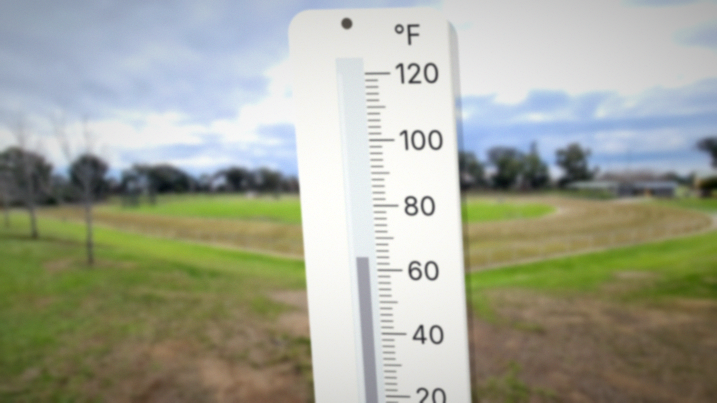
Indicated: 64°F
